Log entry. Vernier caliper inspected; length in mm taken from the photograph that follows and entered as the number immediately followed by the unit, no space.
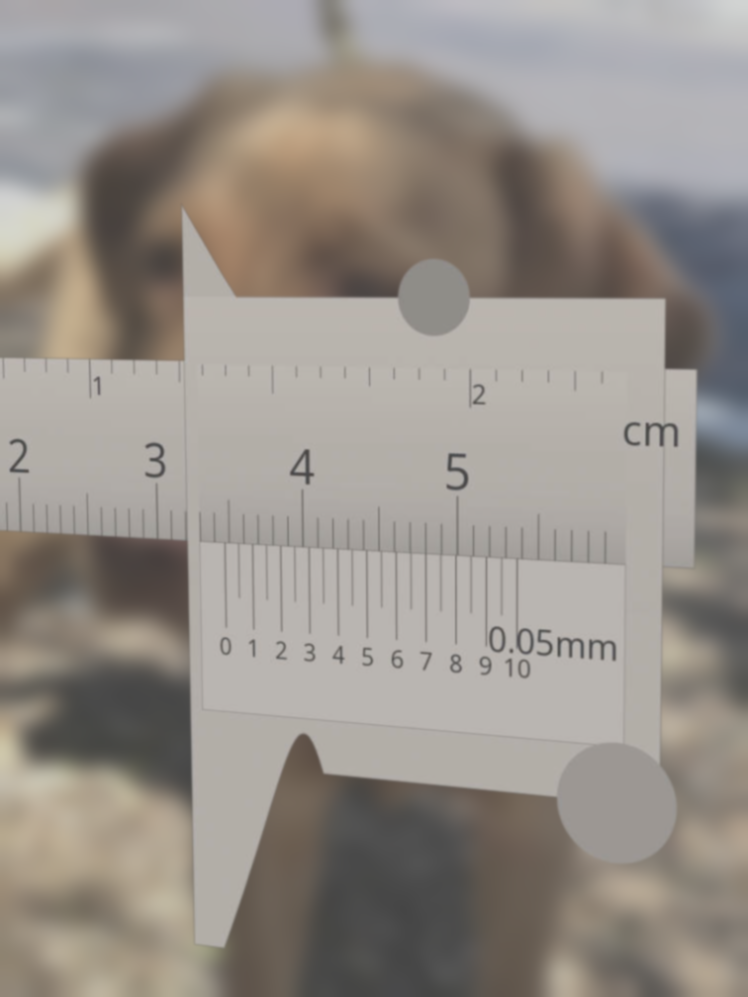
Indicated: 34.7mm
